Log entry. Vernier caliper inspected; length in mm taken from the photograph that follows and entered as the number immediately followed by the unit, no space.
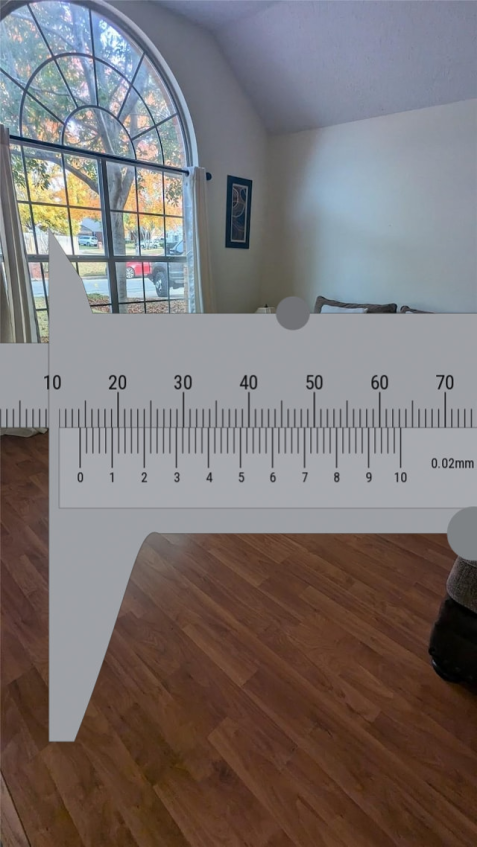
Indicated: 14.2mm
